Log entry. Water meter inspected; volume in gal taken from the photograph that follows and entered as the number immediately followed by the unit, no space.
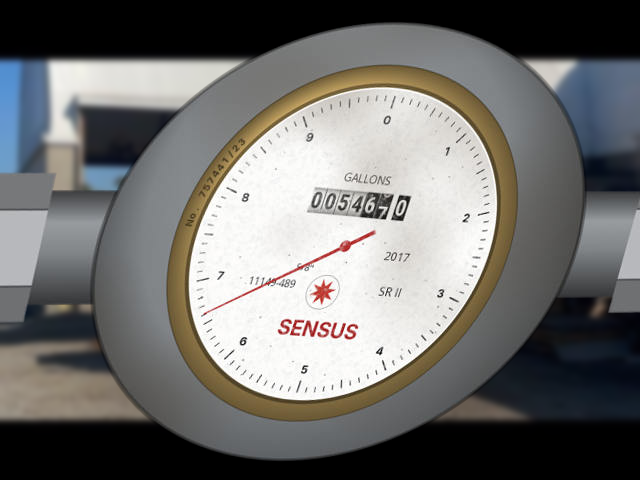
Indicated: 54666.6gal
